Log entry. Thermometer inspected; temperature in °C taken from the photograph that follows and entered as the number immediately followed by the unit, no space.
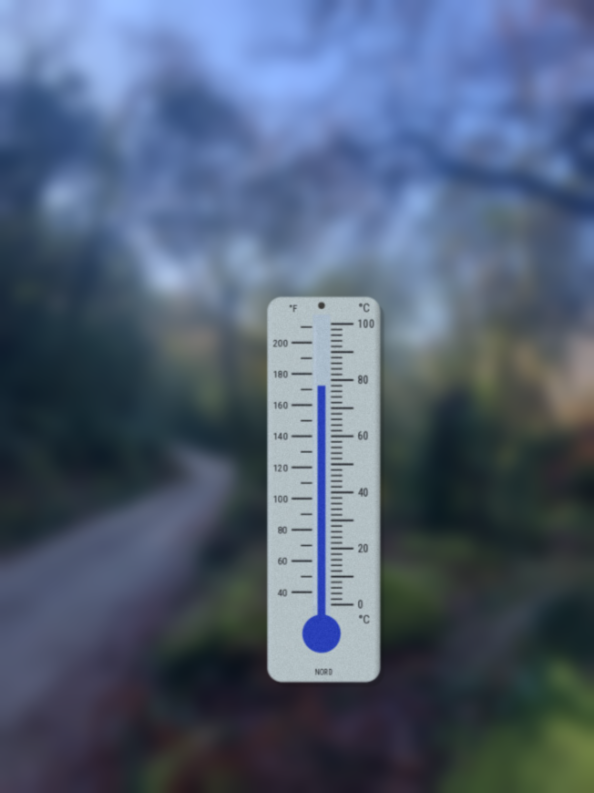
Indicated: 78°C
